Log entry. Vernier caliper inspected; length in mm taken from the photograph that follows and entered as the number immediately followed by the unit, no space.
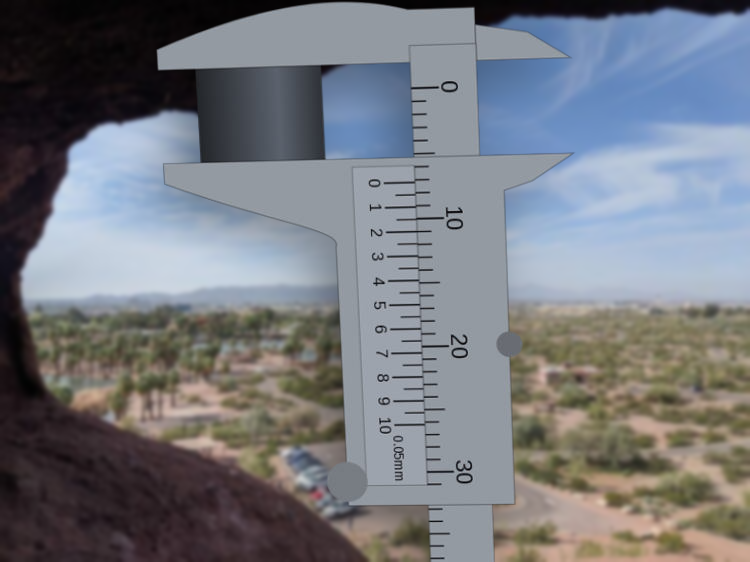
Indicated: 7.2mm
